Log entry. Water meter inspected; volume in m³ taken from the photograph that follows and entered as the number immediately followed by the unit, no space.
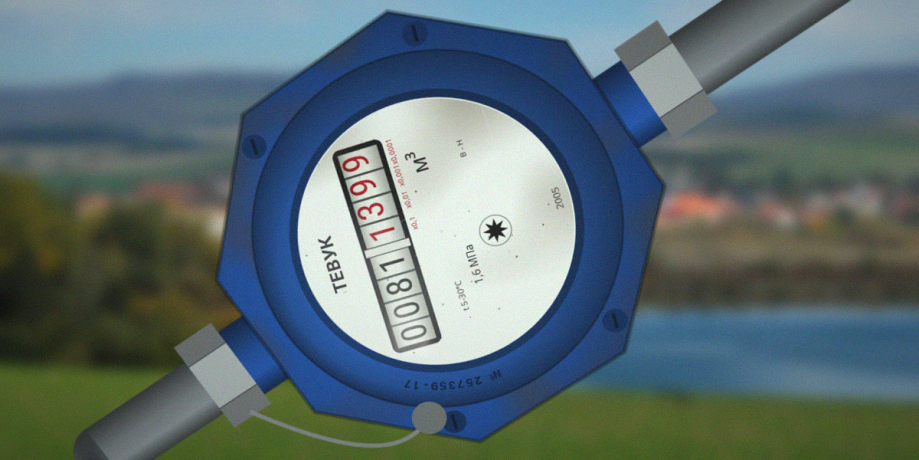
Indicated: 81.1399m³
